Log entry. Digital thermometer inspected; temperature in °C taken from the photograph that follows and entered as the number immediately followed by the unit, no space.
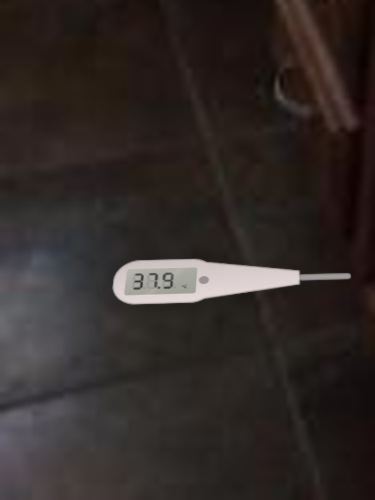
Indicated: 37.9°C
